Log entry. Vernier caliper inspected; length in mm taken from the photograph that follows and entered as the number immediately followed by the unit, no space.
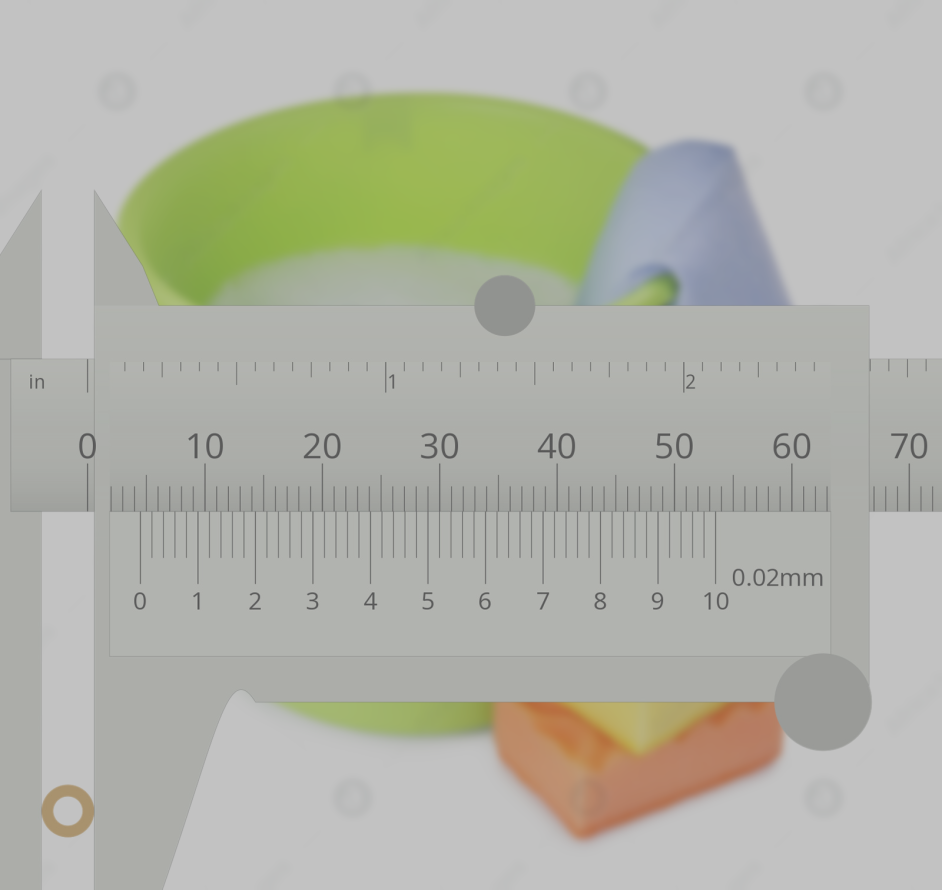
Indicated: 4.5mm
